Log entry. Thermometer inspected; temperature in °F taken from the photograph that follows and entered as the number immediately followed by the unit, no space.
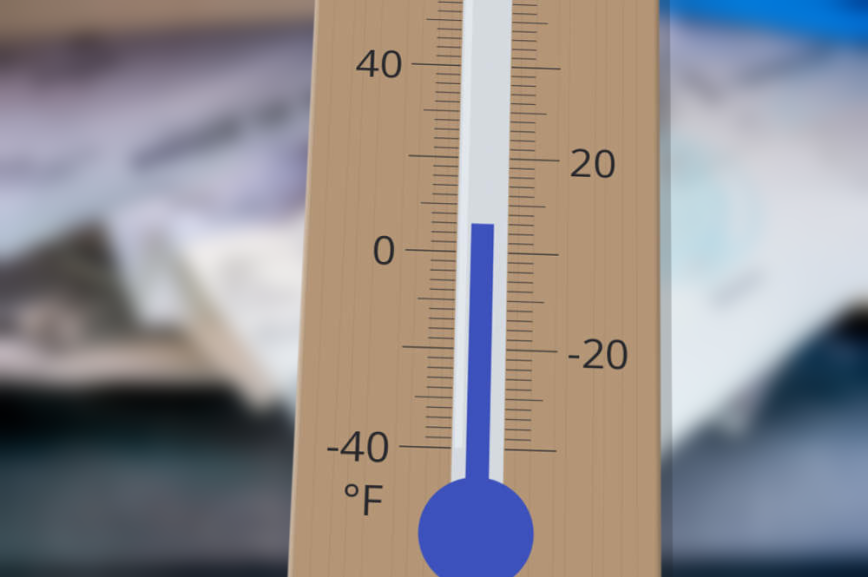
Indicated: 6°F
